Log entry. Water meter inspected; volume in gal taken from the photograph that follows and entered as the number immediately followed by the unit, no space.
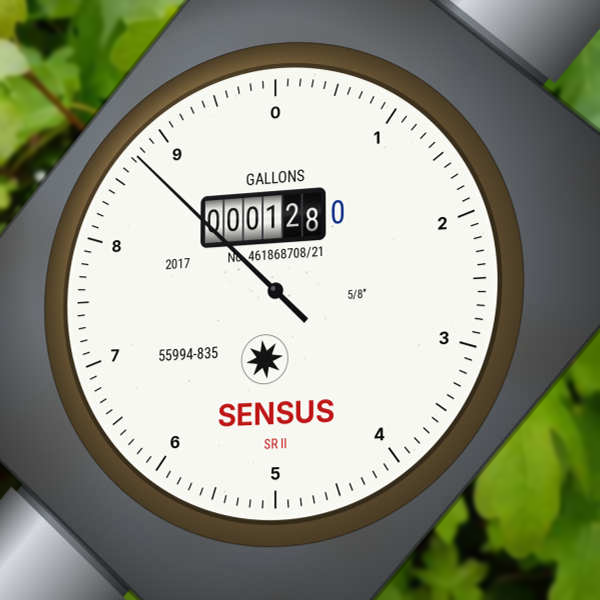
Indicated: 1278.7gal
